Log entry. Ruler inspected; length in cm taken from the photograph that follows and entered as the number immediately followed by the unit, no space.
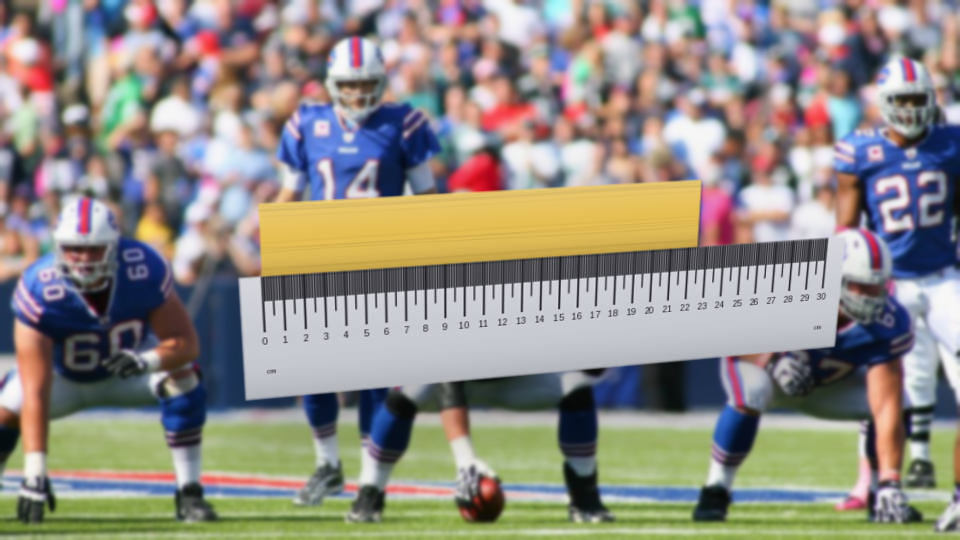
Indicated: 22.5cm
